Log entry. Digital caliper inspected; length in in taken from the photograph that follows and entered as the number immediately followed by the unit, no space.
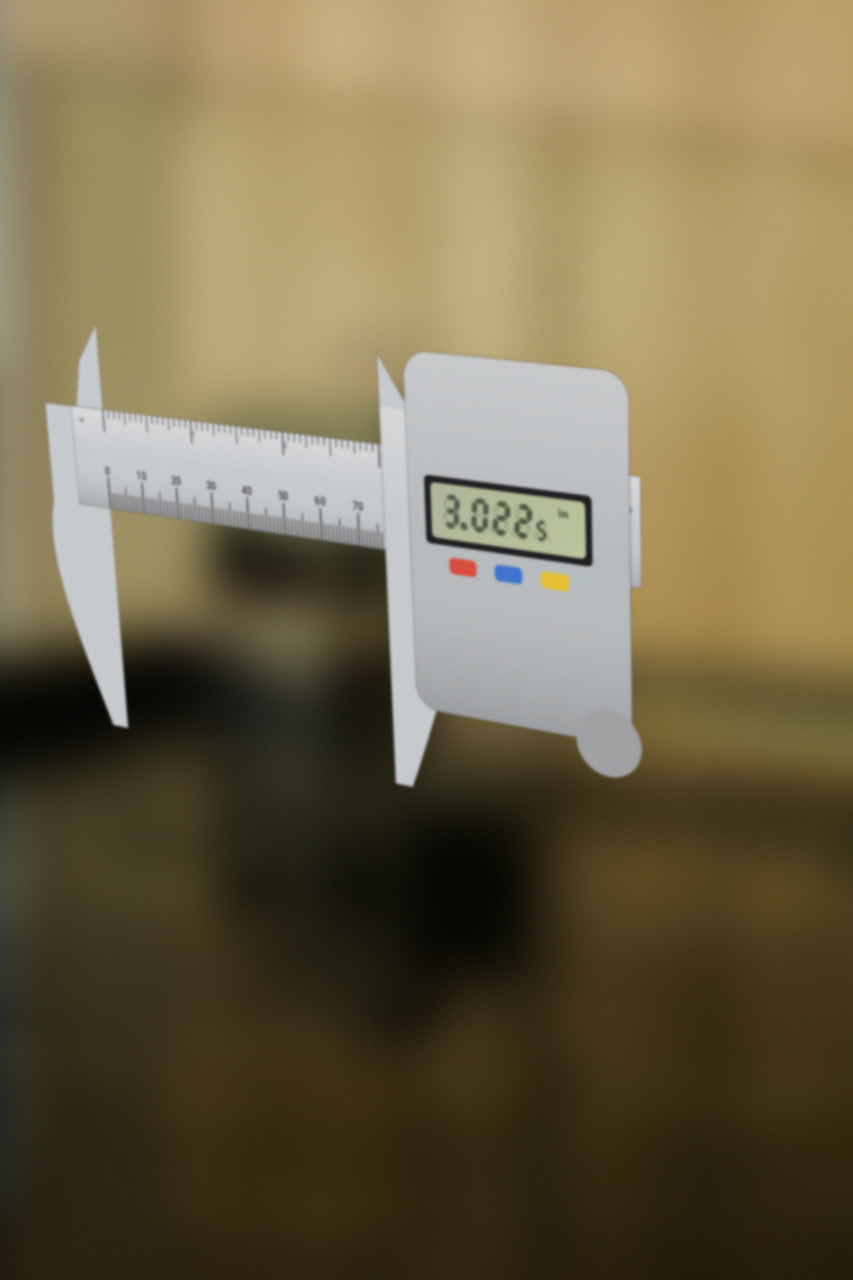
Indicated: 3.0225in
